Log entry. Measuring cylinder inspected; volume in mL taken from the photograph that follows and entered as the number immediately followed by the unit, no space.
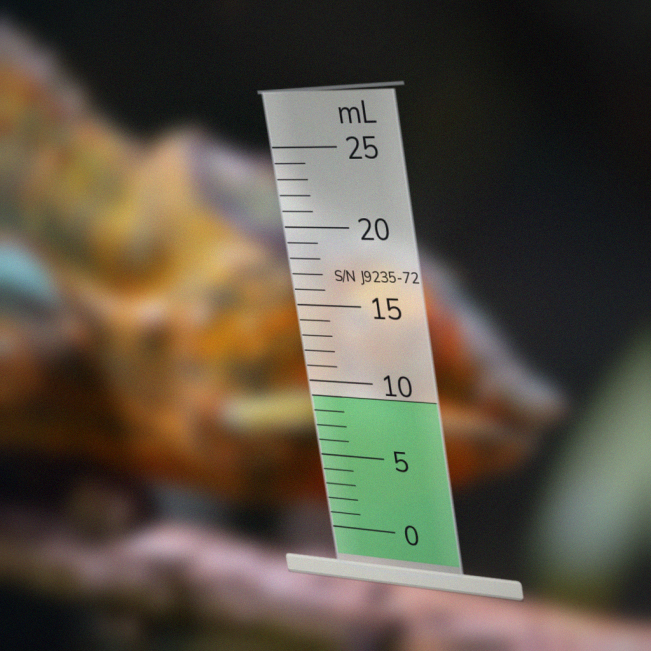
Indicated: 9mL
